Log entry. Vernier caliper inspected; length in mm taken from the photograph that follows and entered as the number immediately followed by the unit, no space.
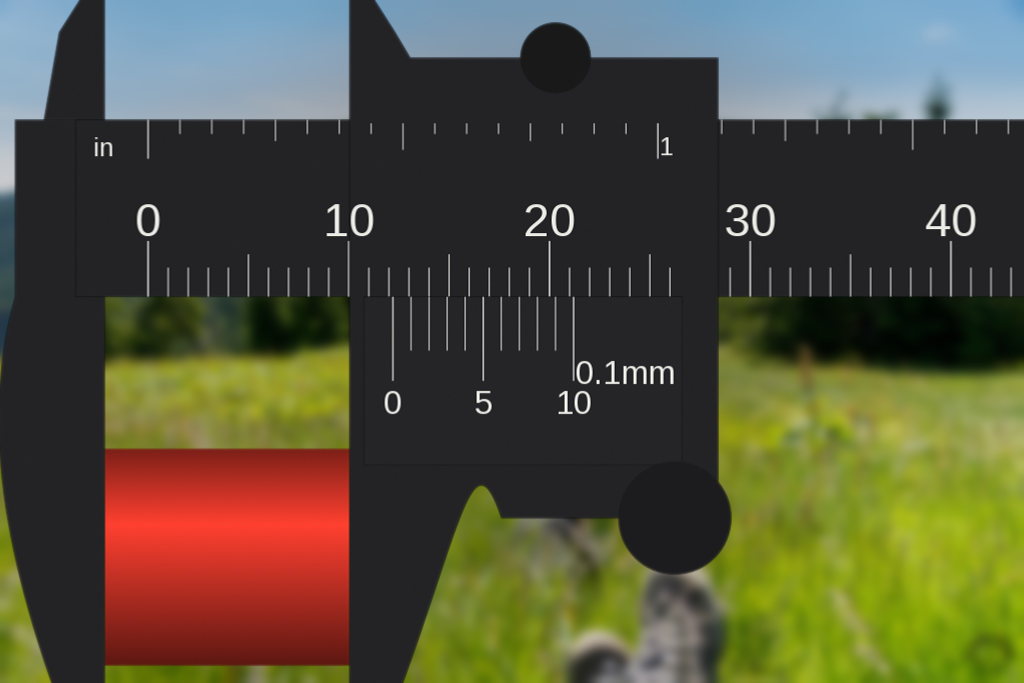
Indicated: 12.2mm
